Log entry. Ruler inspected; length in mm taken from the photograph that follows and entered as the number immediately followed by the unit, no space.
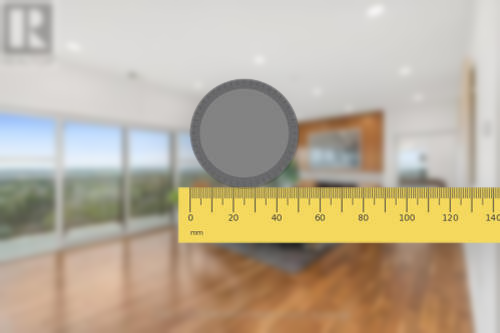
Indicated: 50mm
